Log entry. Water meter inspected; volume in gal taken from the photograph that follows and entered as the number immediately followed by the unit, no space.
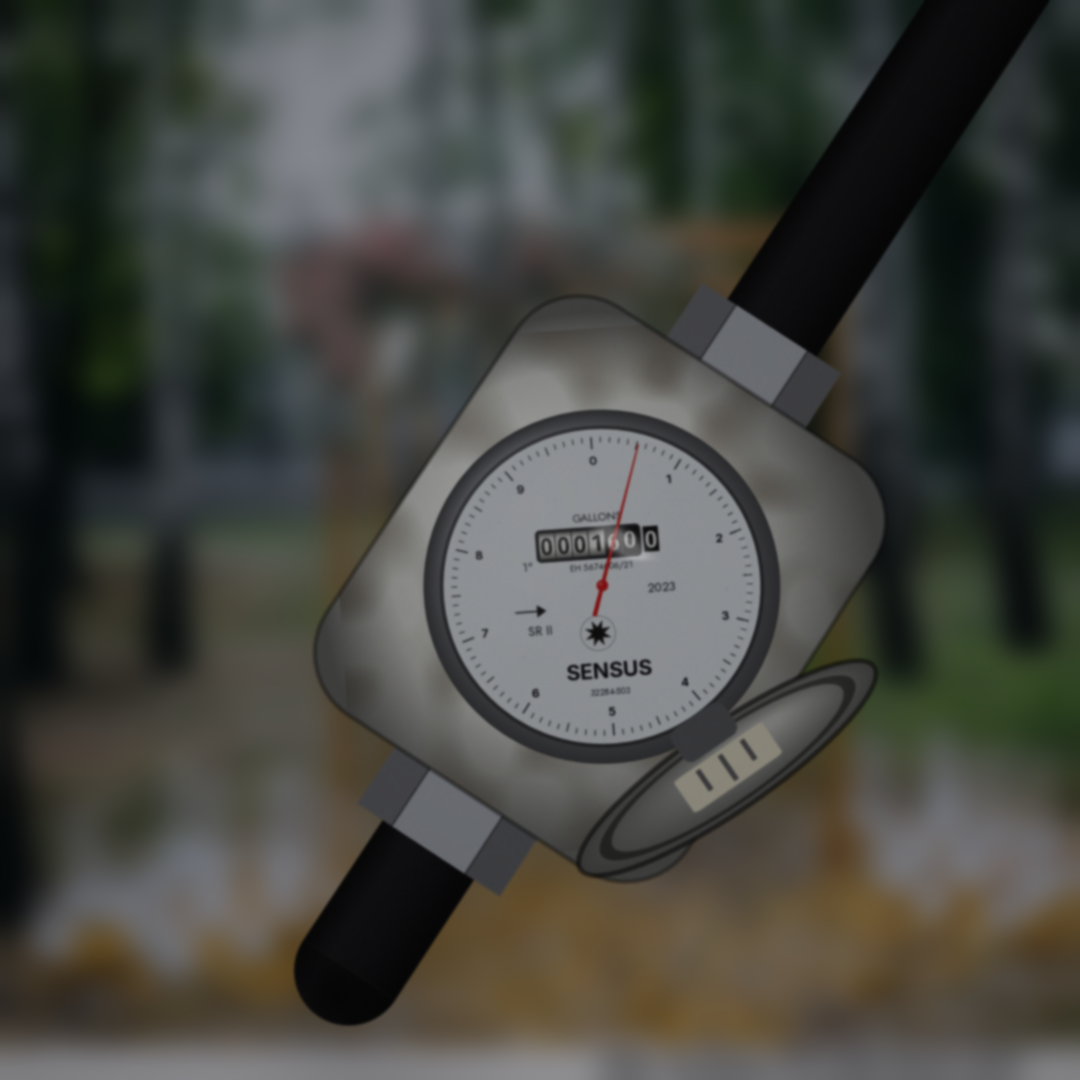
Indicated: 1600.5gal
